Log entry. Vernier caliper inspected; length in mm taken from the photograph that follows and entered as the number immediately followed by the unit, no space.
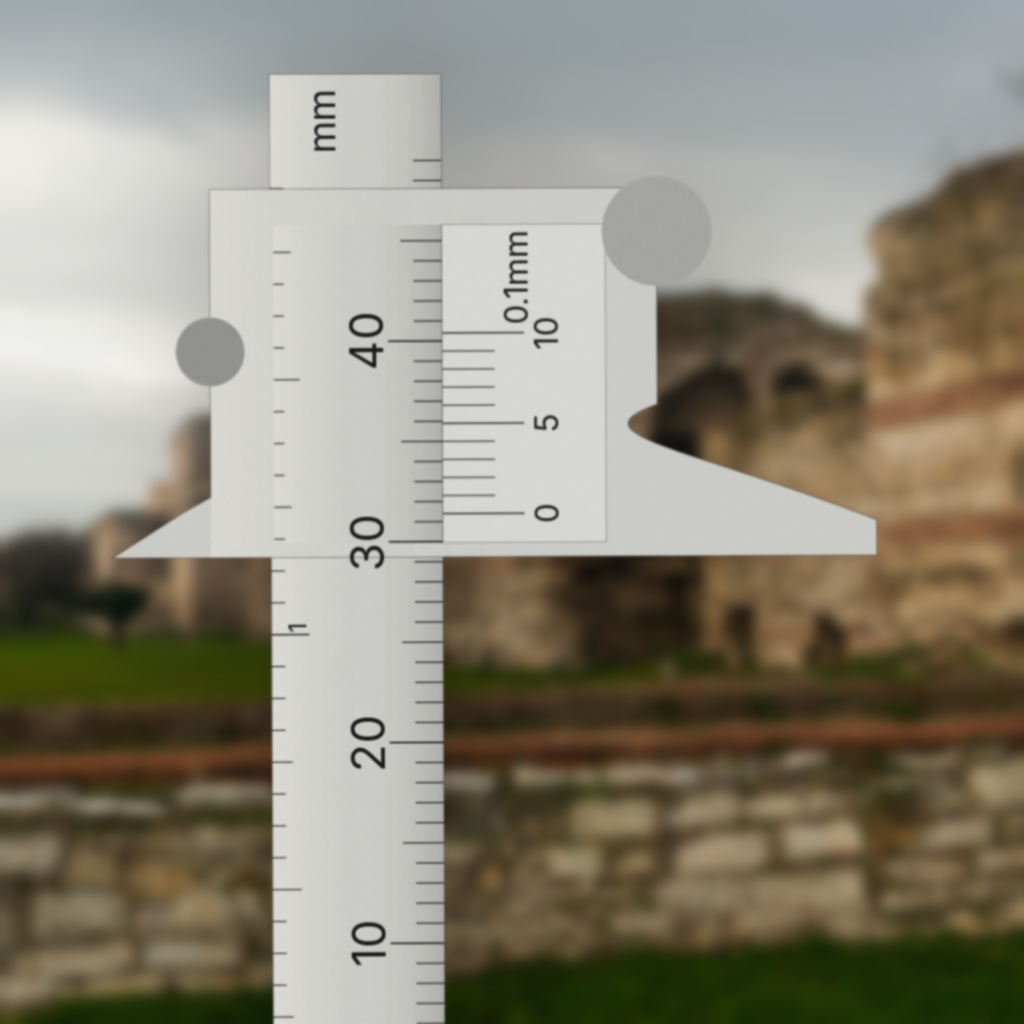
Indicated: 31.4mm
